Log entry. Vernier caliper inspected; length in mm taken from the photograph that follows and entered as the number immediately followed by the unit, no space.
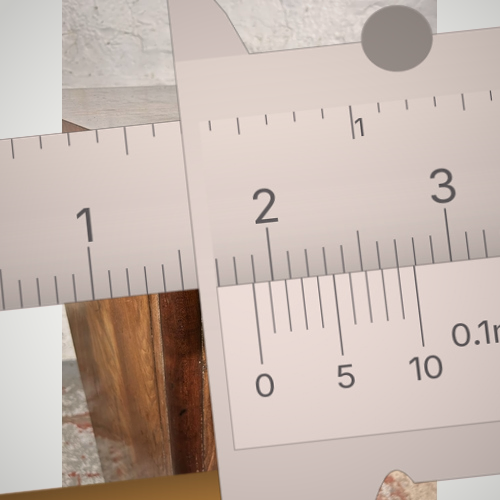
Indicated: 18.9mm
